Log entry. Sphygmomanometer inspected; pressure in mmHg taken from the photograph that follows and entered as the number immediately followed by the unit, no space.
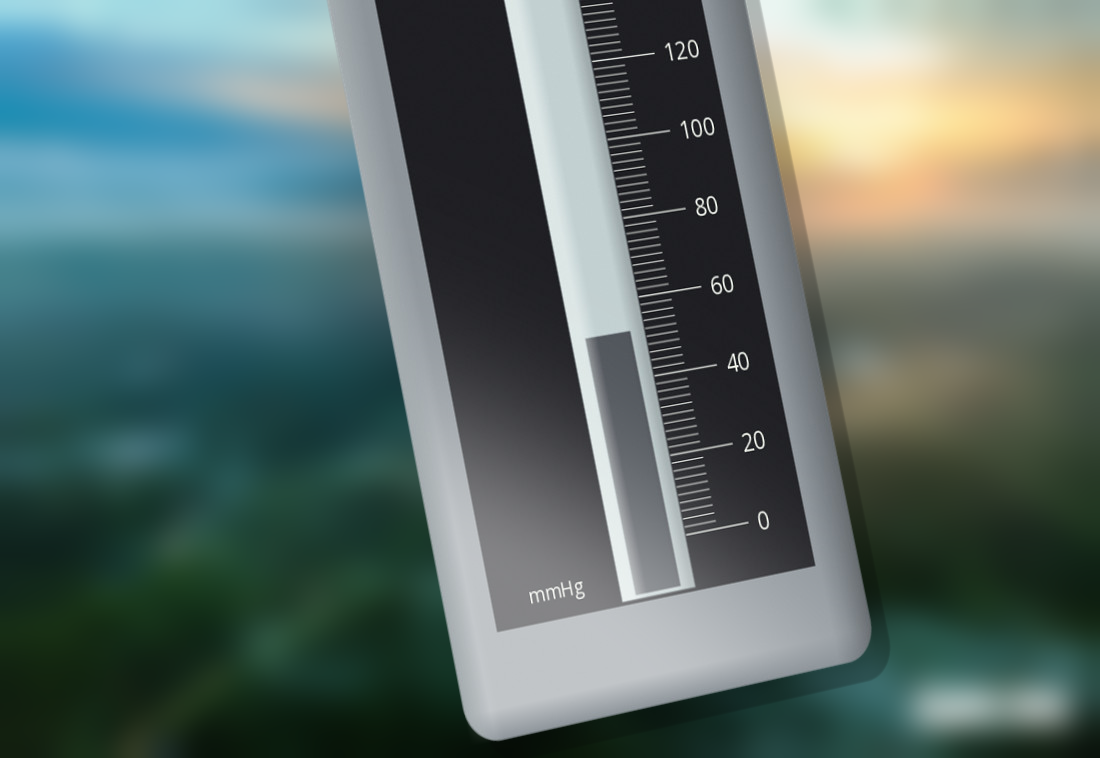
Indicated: 52mmHg
